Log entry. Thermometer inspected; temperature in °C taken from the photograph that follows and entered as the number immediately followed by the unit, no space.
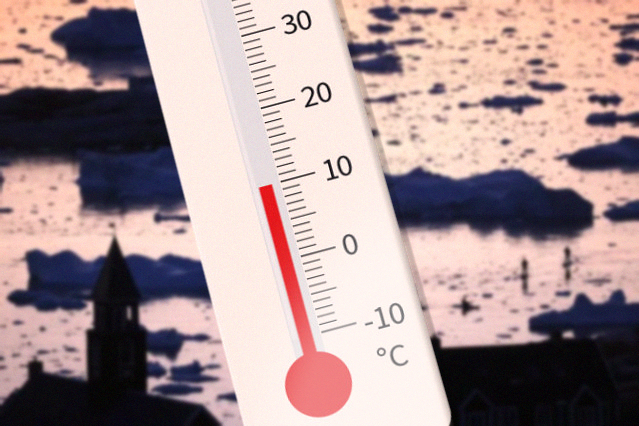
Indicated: 10°C
